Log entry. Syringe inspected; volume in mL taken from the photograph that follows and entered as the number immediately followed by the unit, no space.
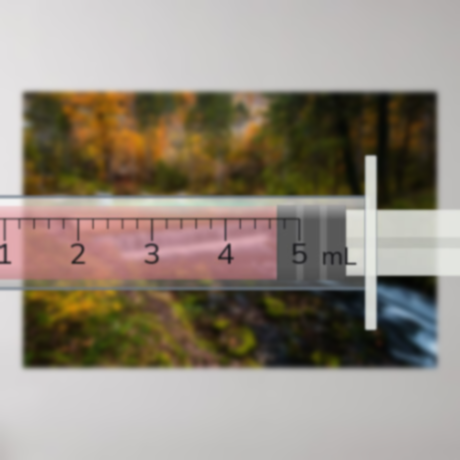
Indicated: 4.7mL
